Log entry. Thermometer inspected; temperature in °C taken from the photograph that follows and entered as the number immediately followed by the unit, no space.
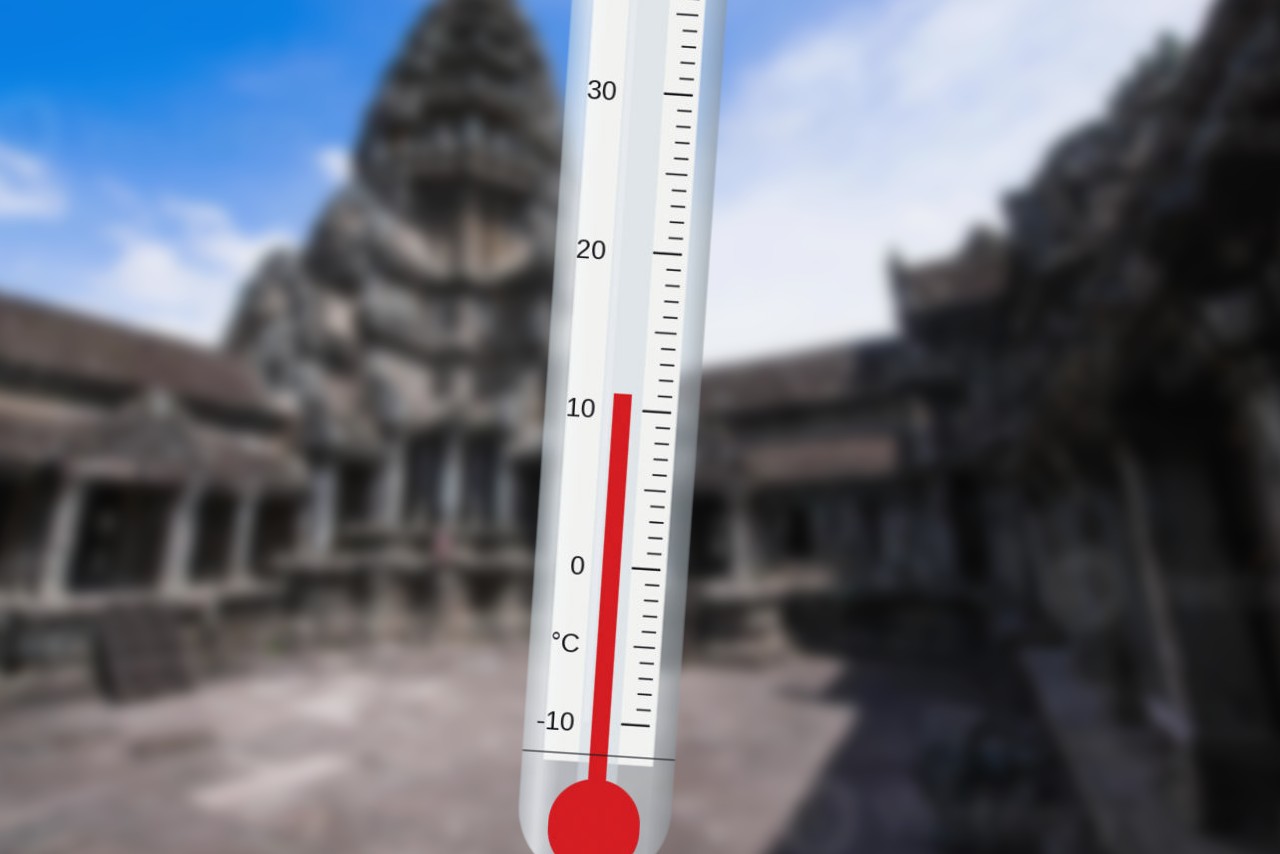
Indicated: 11°C
